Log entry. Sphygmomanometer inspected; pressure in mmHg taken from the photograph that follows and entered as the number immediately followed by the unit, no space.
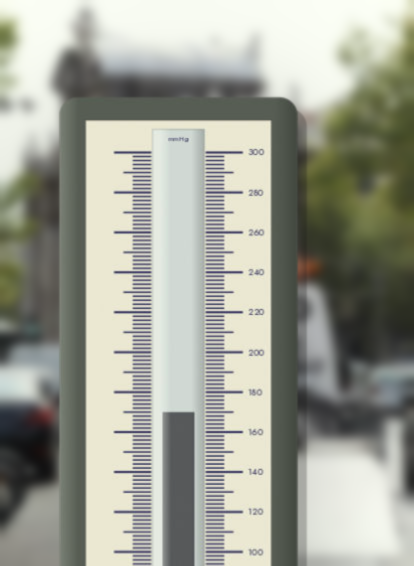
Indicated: 170mmHg
